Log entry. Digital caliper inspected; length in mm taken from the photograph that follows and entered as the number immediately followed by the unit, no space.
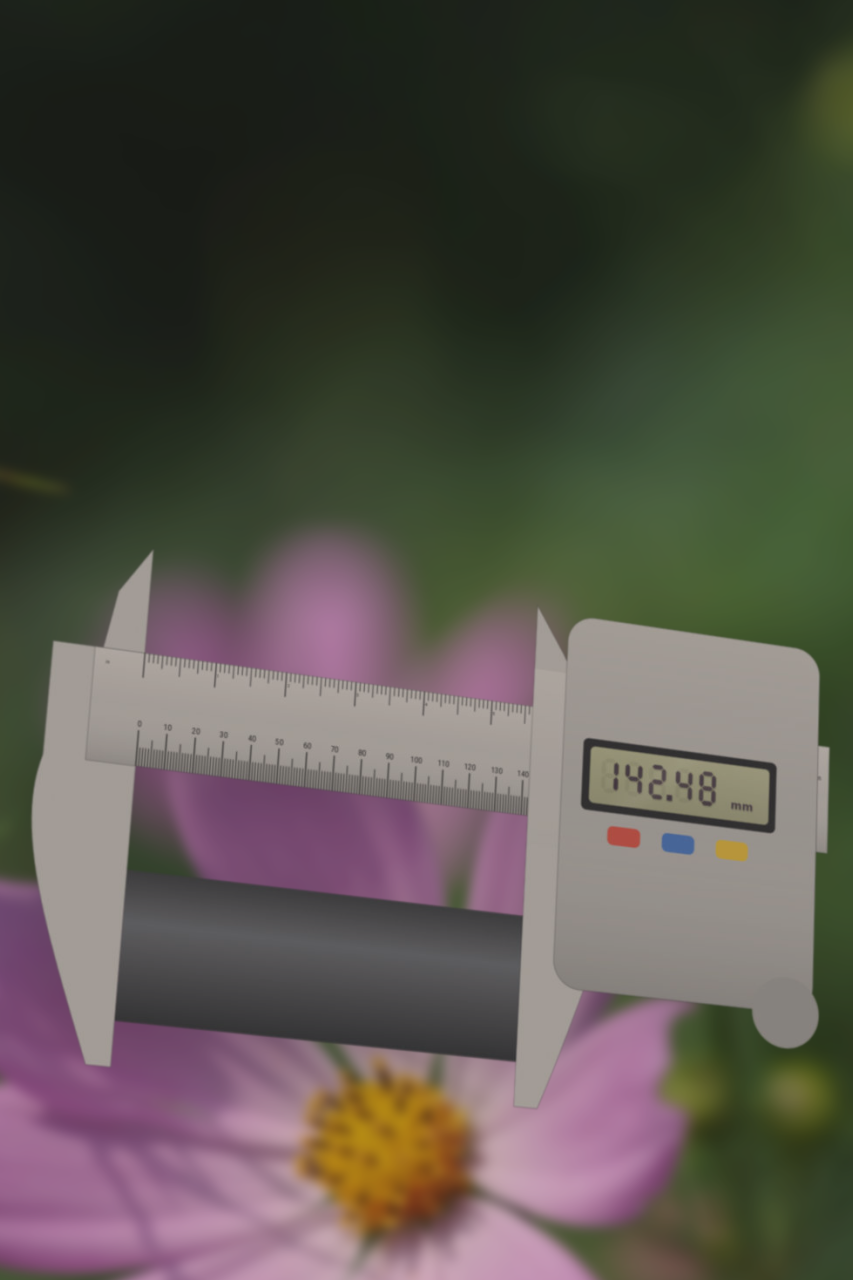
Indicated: 142.48mm
